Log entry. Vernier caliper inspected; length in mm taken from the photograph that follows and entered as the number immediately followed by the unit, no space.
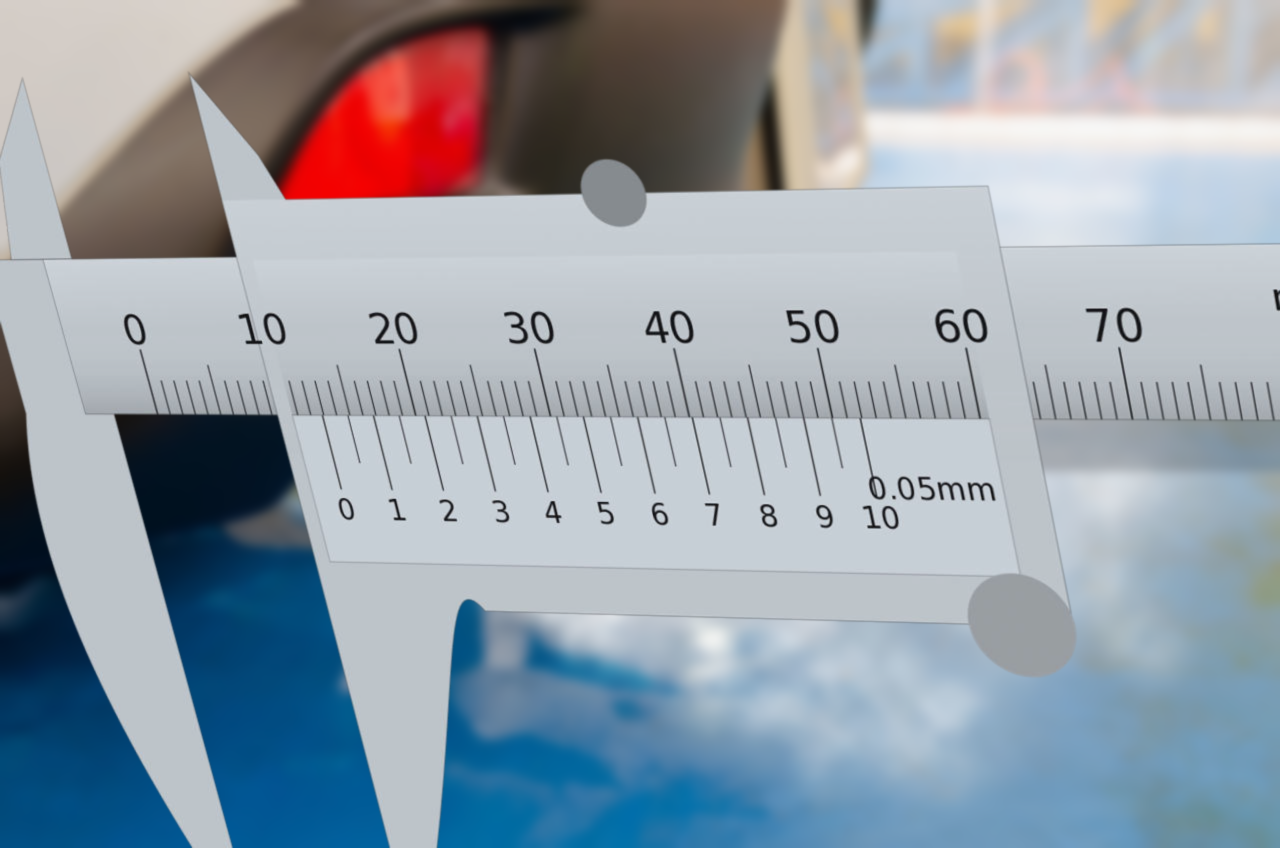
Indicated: 12.9mm
